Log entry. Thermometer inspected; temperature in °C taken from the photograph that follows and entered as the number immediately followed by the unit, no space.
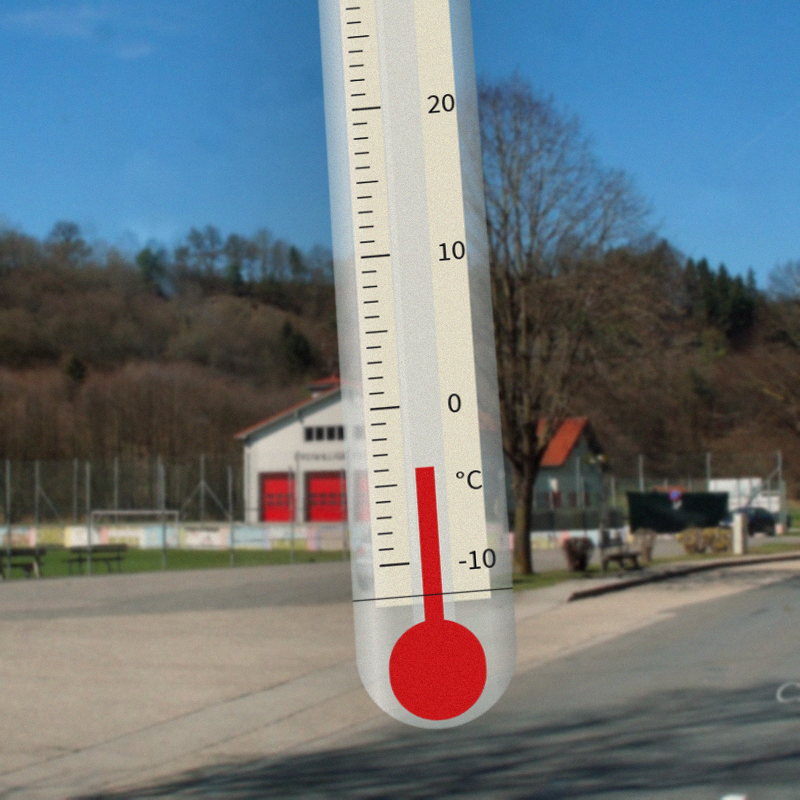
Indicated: -4°C
